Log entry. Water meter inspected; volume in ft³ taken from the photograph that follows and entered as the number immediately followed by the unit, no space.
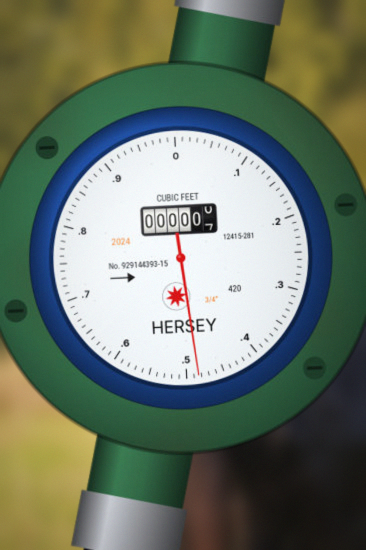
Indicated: 6.48ft³
